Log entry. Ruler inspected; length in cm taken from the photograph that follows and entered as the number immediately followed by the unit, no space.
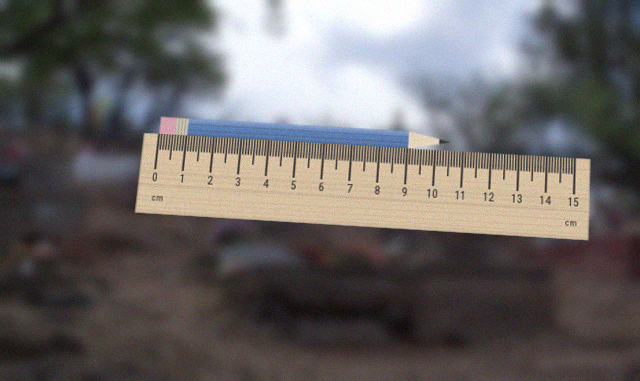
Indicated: 10.5cm
